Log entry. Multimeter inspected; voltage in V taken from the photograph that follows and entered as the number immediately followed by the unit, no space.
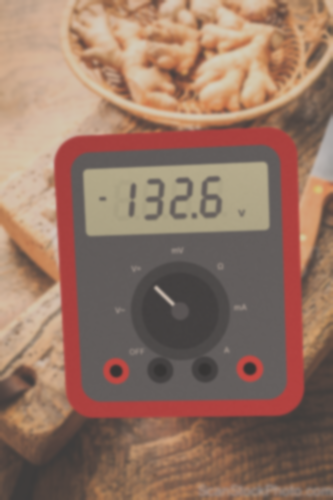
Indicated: -132.6V
